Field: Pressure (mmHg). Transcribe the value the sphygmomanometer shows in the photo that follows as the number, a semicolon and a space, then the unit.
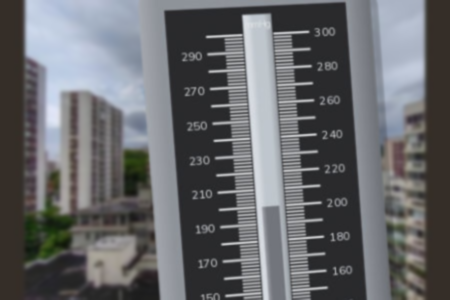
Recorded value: 200; mmHg
